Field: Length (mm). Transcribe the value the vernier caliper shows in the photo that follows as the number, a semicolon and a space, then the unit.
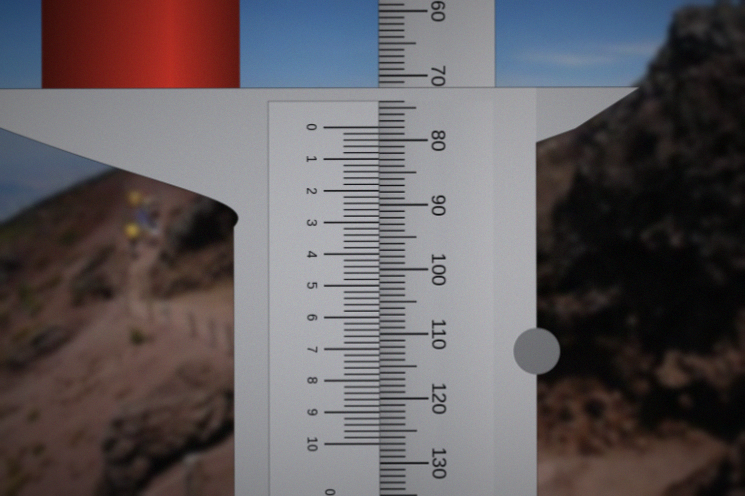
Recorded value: 78.0; mm
